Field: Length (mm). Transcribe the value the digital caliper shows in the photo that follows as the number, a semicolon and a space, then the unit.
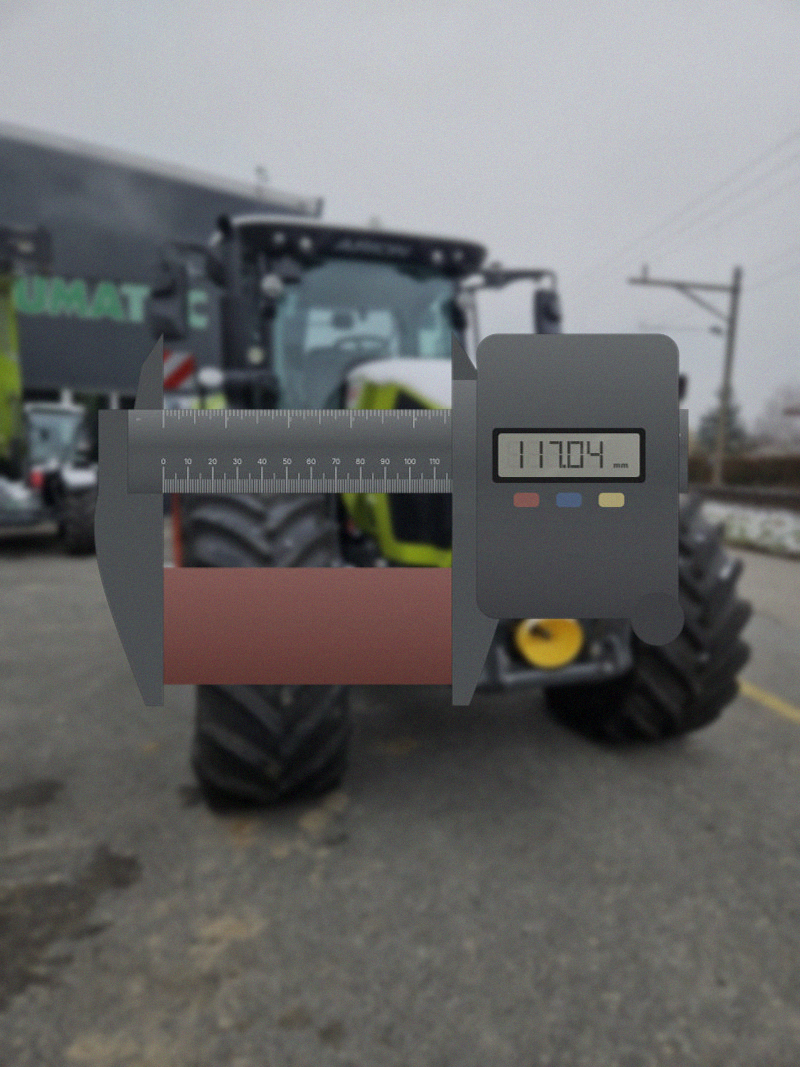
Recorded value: 117.04; mm
